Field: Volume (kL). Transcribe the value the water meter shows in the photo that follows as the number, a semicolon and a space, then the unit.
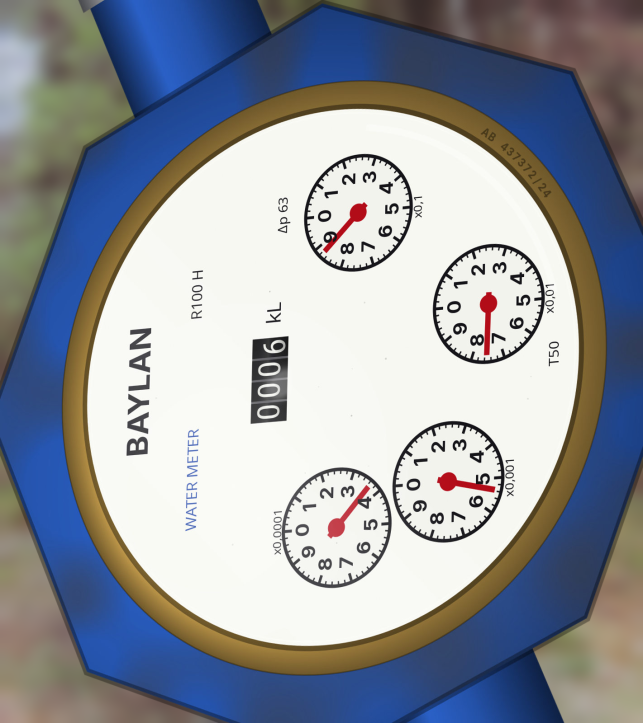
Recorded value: 5.8753; kL
